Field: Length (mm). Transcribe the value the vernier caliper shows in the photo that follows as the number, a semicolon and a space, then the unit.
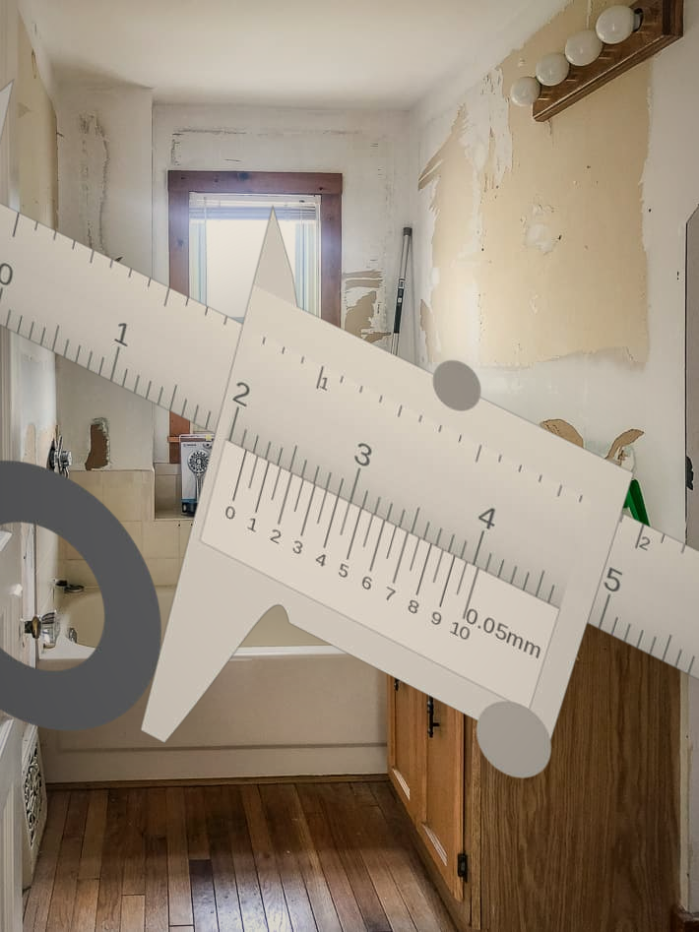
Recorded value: 21.4; mm
